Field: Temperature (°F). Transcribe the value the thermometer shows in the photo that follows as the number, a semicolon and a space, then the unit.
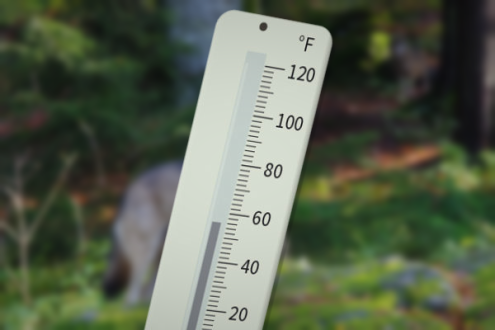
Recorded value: 56; °F
